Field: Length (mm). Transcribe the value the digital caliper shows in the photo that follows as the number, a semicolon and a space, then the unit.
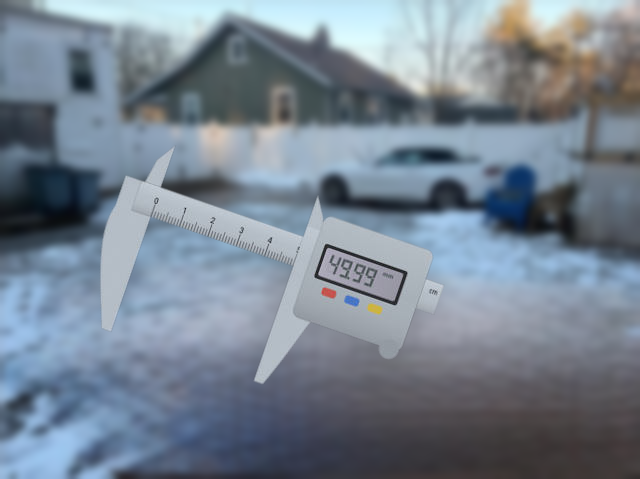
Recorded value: 49.99; mm
